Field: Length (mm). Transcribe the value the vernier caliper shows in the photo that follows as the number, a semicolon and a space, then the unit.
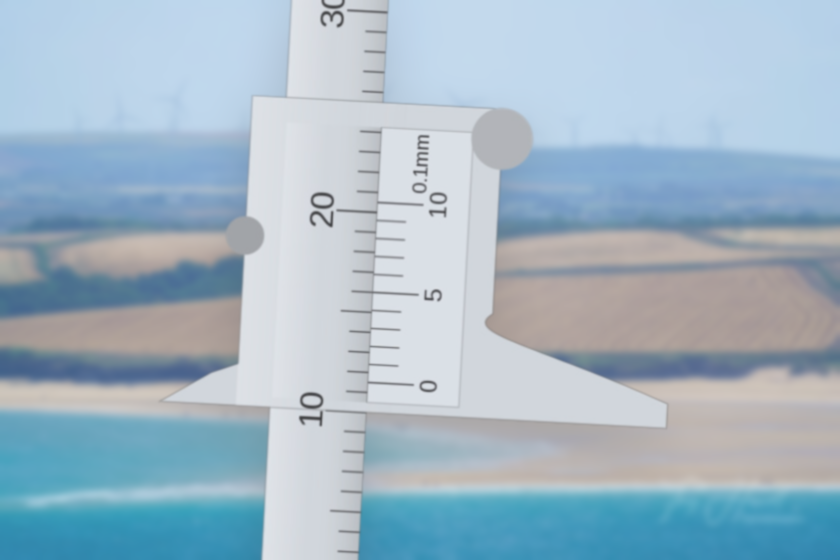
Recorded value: 11.5; mm
